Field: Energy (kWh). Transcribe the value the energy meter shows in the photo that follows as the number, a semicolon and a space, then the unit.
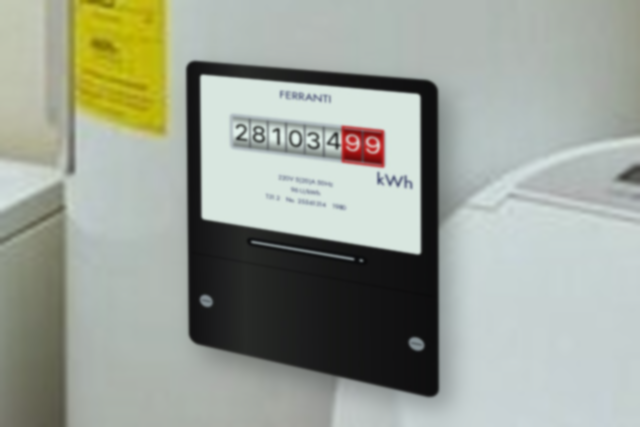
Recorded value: 281034.99; kWh
